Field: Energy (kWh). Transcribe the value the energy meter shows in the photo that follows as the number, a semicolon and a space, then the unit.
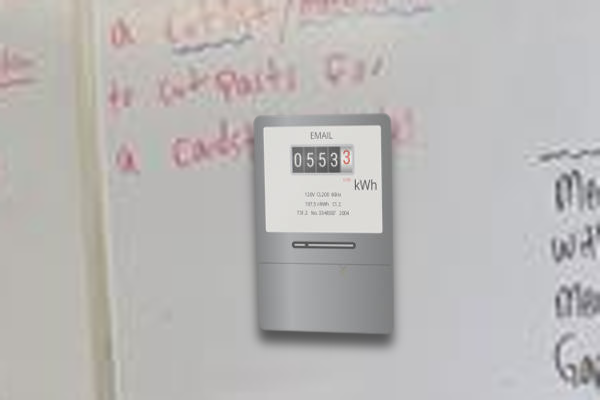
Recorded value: 553.3; kWh
